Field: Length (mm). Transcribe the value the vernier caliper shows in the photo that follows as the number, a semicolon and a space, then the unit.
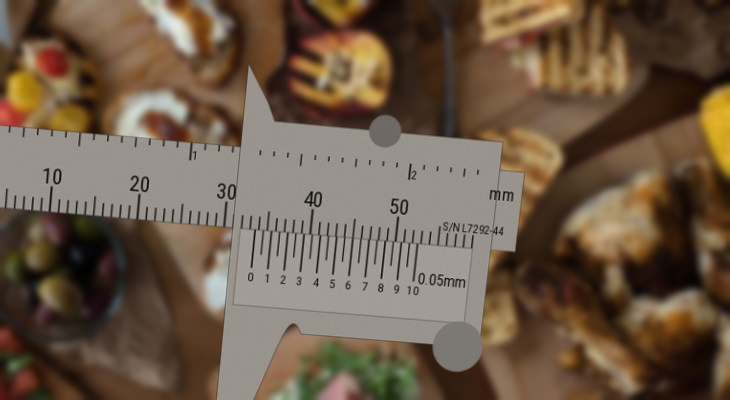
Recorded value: 33.6; mm
